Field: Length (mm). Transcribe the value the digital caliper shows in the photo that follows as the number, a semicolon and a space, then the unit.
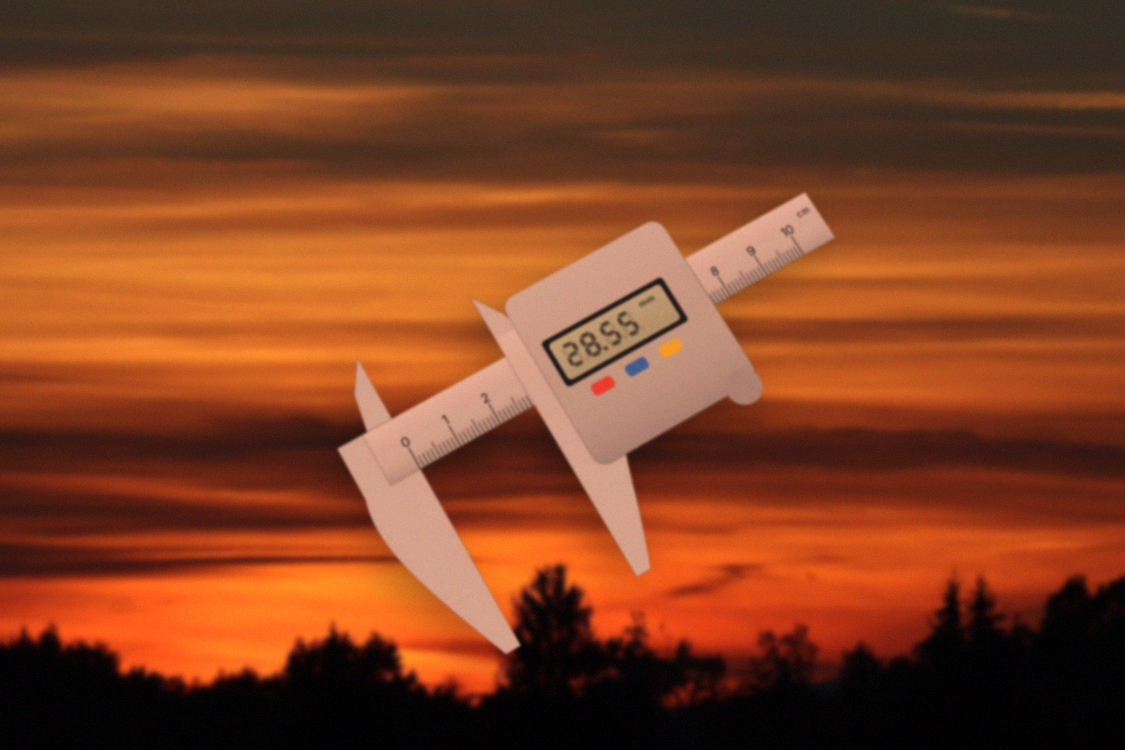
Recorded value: 28.55; mm
